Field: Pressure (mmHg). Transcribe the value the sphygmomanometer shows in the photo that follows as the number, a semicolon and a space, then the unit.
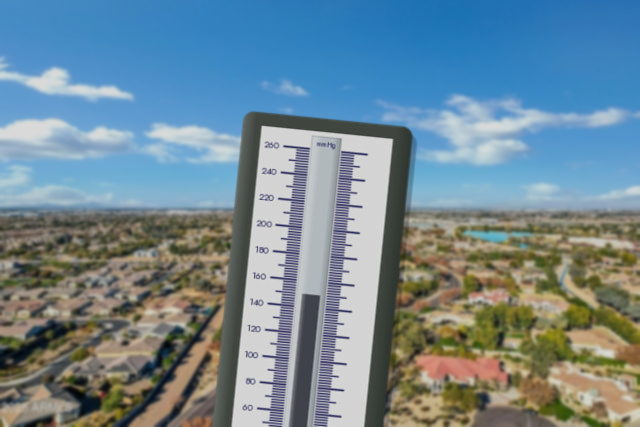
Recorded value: 150; mmHg
